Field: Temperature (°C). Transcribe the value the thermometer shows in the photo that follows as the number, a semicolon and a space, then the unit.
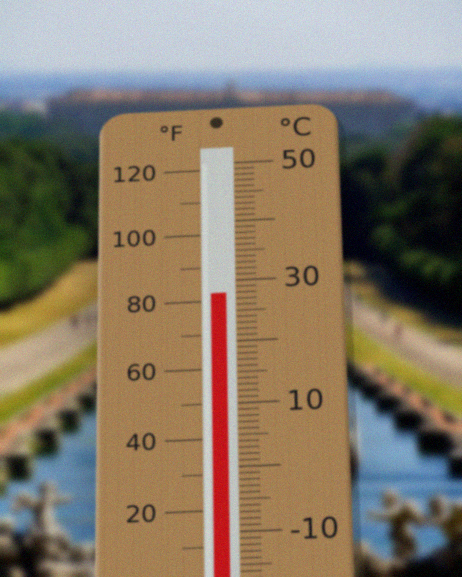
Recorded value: 28; °C
